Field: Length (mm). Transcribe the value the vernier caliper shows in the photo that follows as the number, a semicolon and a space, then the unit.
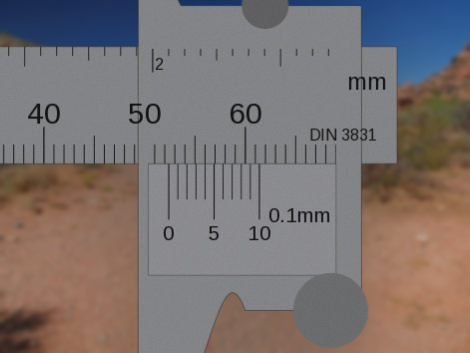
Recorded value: 52.4; mm
